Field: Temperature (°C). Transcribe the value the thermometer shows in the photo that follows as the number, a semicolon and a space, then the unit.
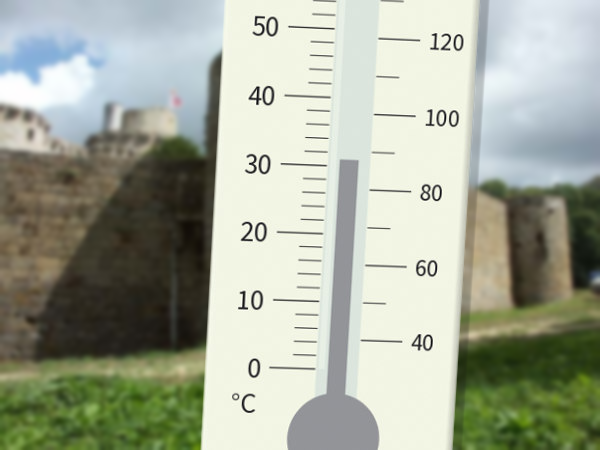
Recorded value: 31; °C
